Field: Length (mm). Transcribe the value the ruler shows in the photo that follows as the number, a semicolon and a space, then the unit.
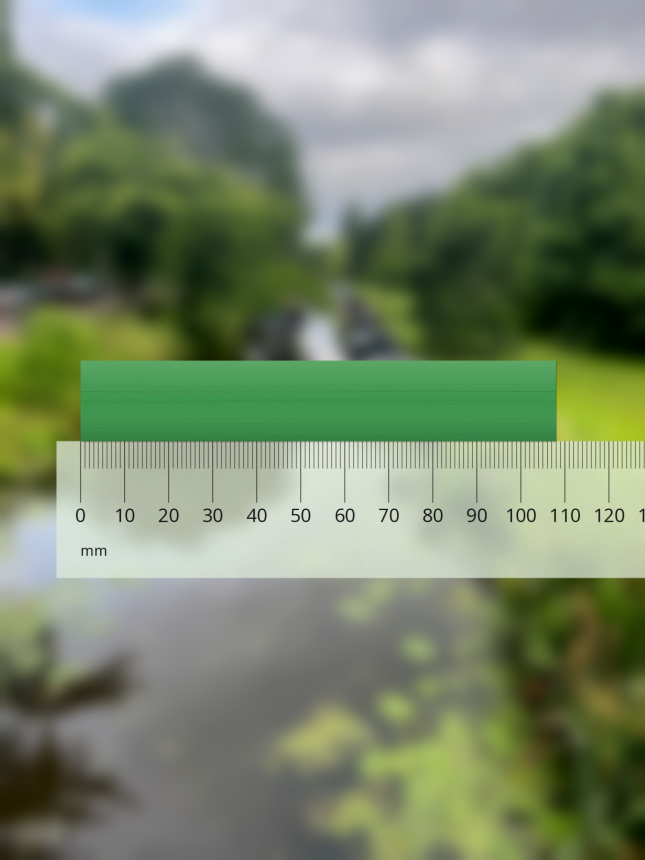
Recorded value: 108; mm
